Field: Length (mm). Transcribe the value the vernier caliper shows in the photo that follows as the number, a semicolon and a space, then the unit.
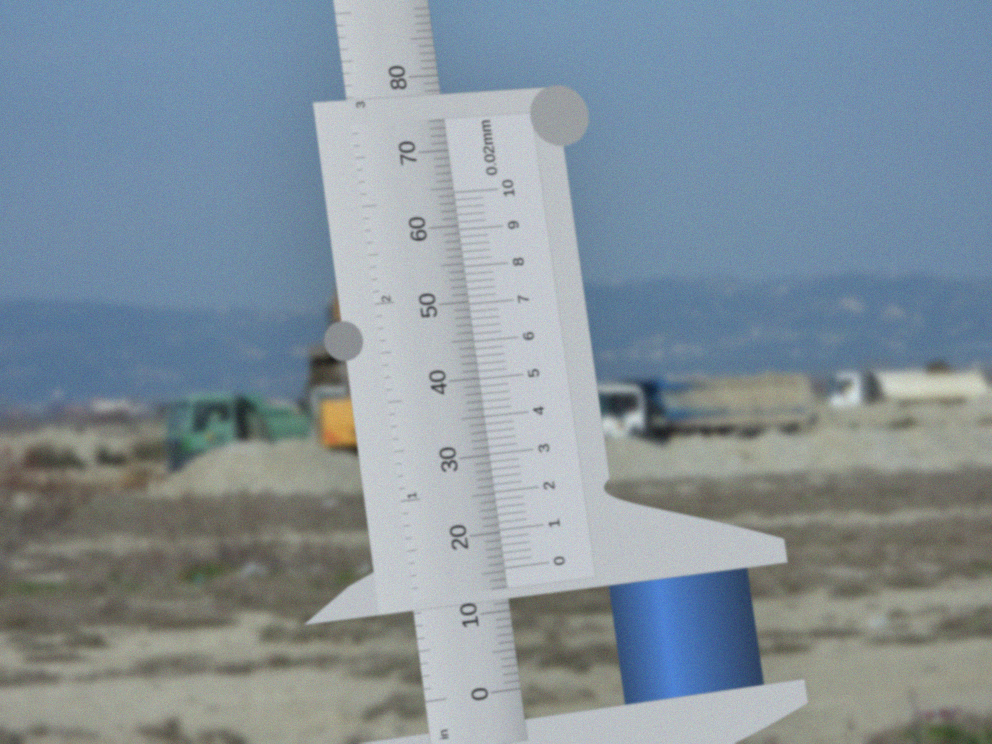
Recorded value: 15.4; mm
